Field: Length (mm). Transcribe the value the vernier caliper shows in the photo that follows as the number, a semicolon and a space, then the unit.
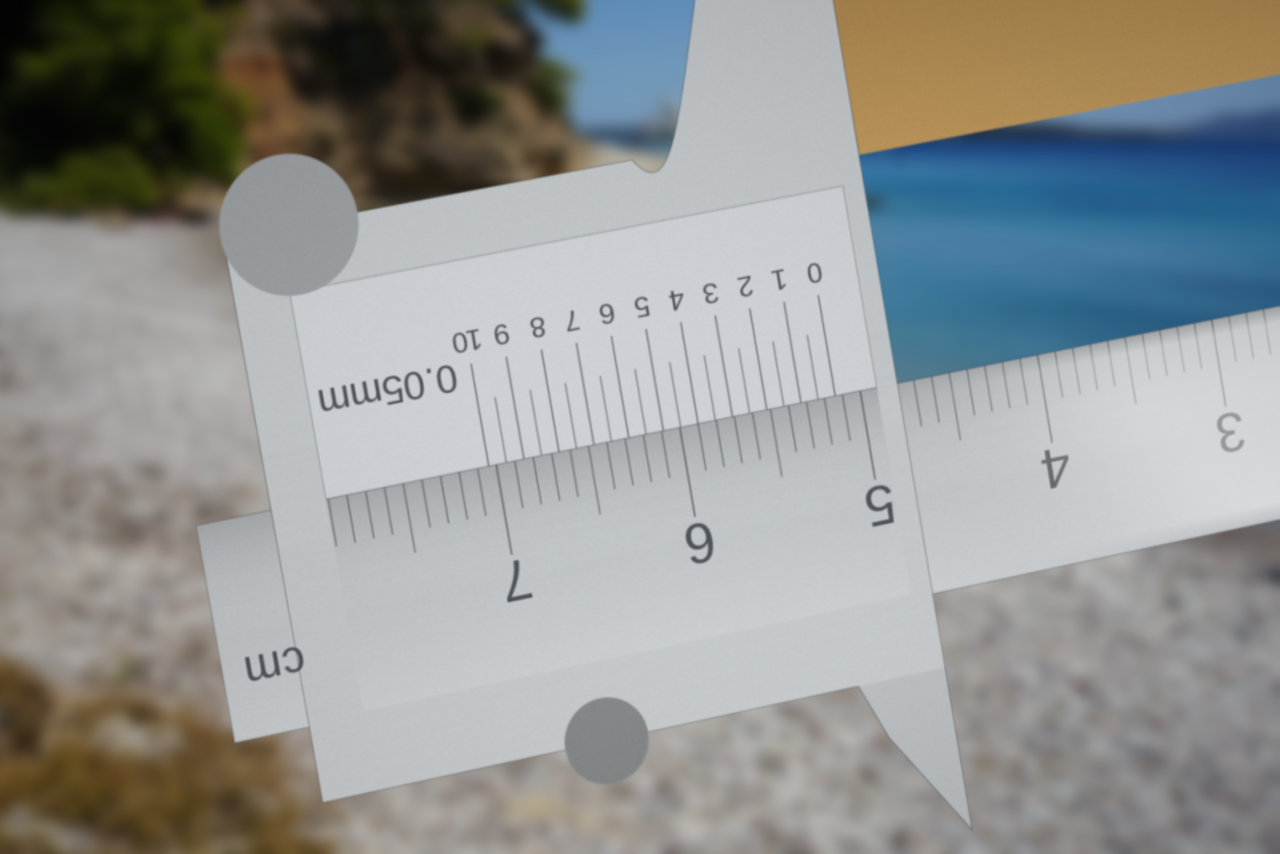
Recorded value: 51.4; mm
